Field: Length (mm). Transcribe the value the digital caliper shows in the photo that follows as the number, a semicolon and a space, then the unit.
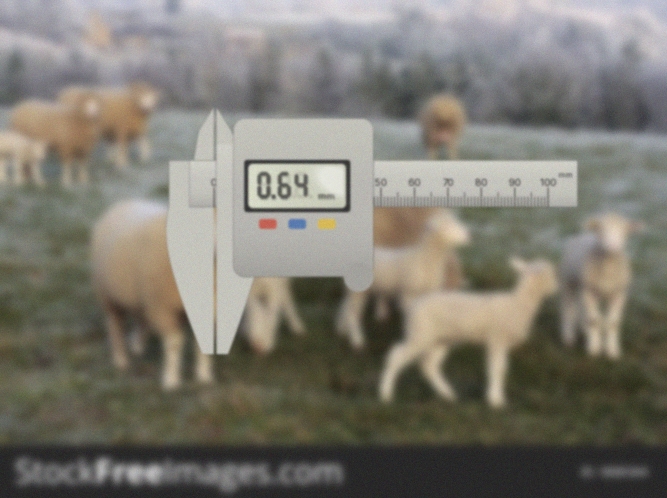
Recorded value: 0.64; mm
